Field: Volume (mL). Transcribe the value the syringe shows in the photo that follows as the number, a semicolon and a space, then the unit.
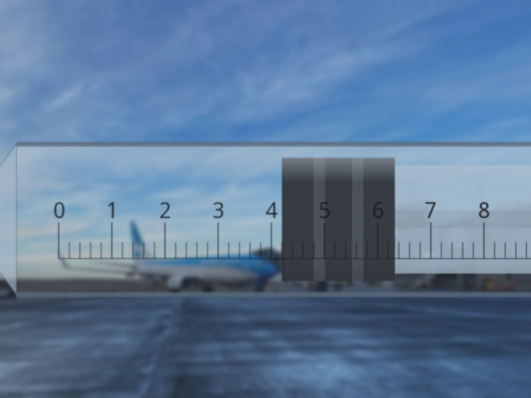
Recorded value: 4.2; mL
